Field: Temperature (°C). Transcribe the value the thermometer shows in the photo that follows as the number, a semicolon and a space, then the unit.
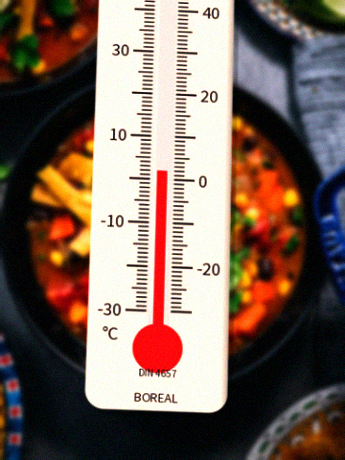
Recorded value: 2; °C
